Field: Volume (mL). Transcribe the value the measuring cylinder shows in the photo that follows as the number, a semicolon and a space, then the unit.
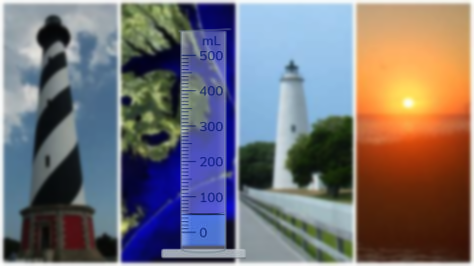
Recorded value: 50; mL
